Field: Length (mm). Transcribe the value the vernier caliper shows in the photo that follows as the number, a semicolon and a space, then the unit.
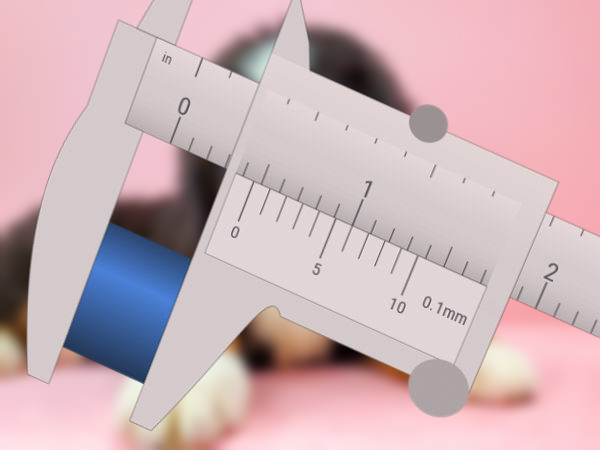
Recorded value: 4.6; mm
